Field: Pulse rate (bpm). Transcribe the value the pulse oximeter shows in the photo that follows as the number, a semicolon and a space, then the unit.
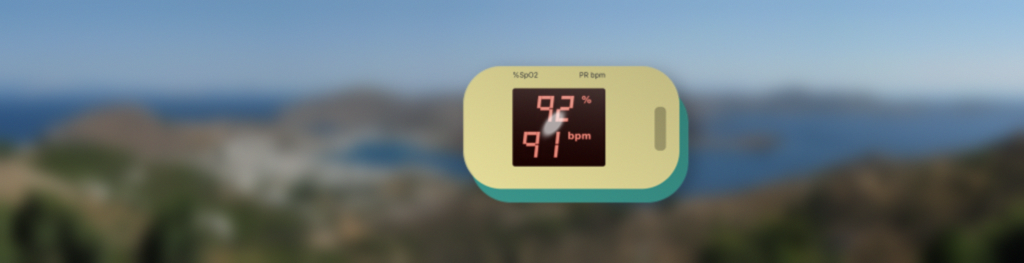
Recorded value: 91; bpm
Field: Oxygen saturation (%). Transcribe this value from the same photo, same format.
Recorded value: 92; %
